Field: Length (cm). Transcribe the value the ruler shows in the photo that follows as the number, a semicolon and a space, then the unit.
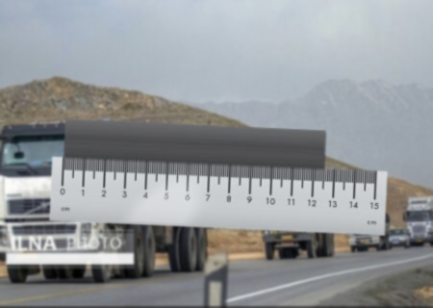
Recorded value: 12.5; cm
